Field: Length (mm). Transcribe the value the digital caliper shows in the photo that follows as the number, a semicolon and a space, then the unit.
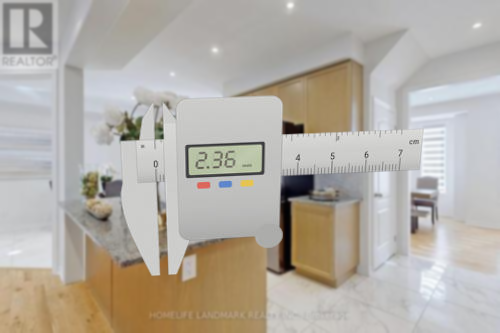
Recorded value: 2.36; mm
